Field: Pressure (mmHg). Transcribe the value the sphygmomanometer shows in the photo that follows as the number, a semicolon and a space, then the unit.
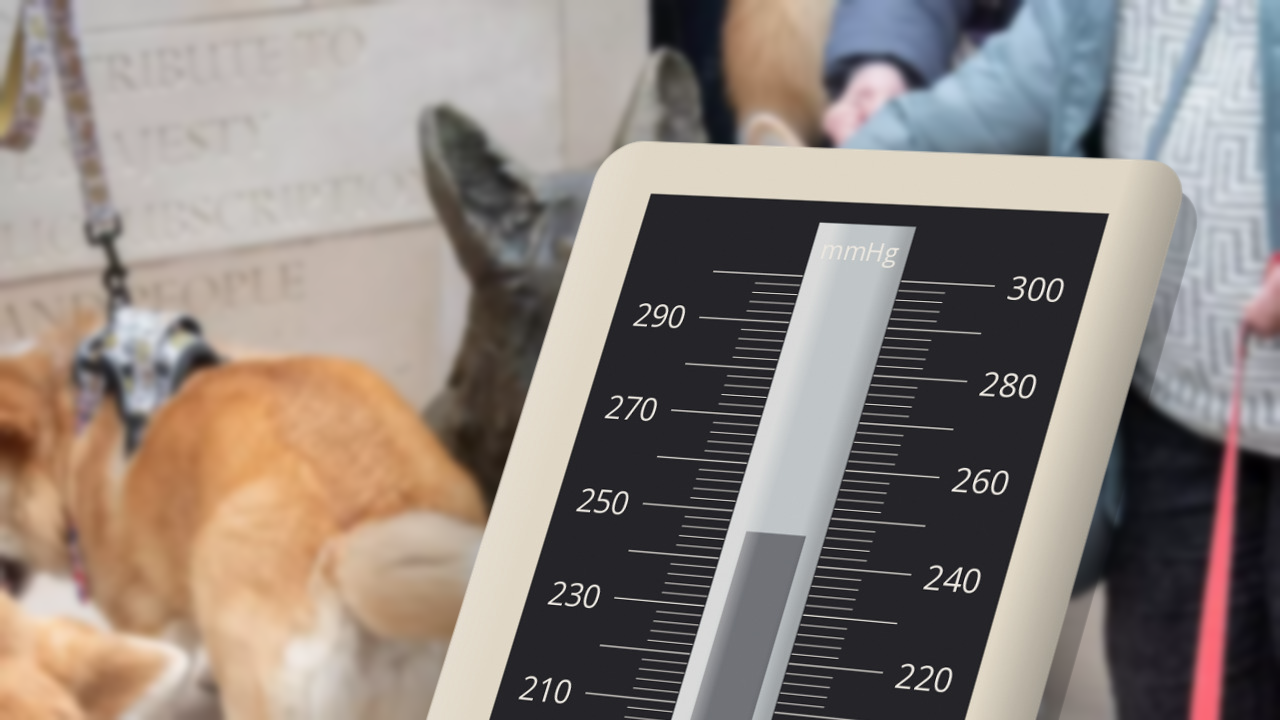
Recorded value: 246; mmHg
